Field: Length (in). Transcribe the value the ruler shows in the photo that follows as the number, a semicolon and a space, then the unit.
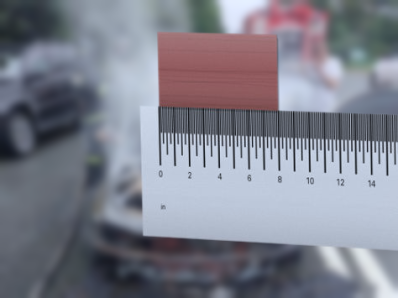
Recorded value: 8; in
